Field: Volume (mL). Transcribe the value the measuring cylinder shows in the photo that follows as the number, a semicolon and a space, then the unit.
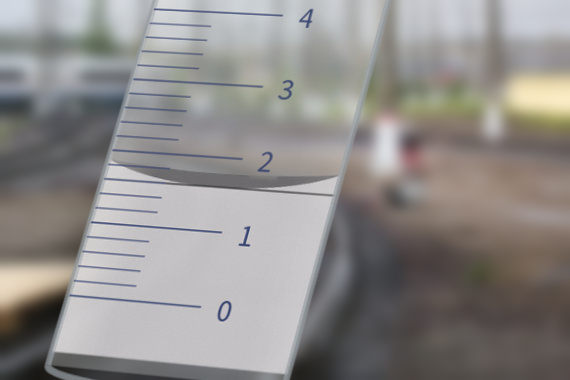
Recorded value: 1.6; mL
